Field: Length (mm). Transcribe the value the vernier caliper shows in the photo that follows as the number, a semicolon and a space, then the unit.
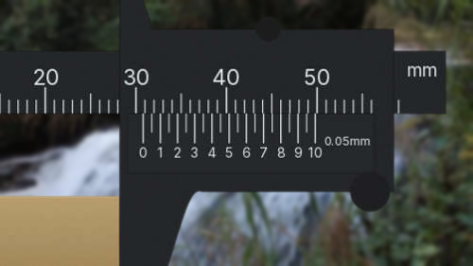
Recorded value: 30.8; mm
